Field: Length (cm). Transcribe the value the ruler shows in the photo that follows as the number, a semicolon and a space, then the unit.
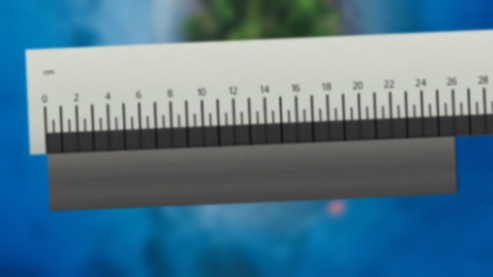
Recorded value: 26; cm
